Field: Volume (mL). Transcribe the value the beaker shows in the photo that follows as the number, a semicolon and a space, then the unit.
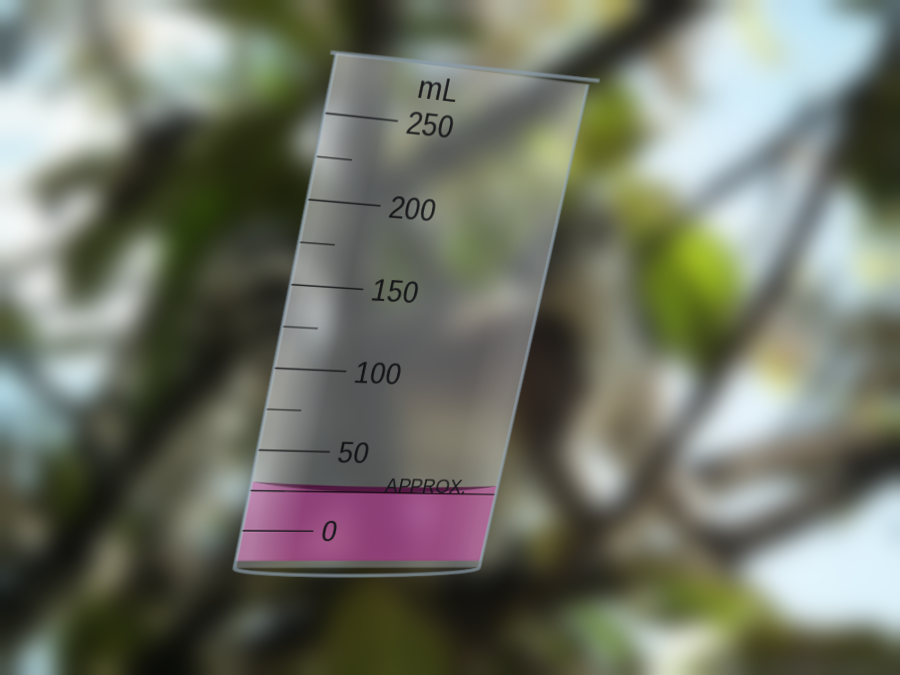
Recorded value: 25; mL
